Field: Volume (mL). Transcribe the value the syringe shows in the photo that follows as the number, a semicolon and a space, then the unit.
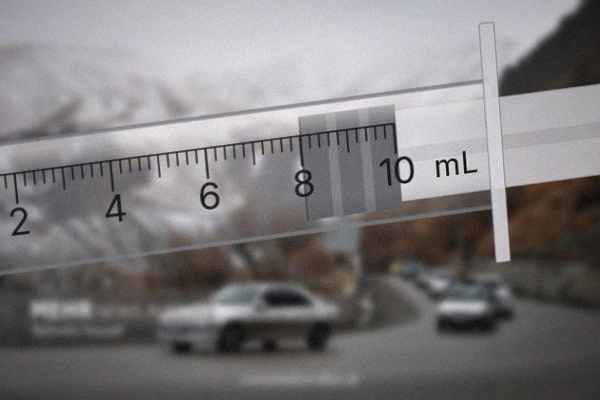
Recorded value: 8; mL
